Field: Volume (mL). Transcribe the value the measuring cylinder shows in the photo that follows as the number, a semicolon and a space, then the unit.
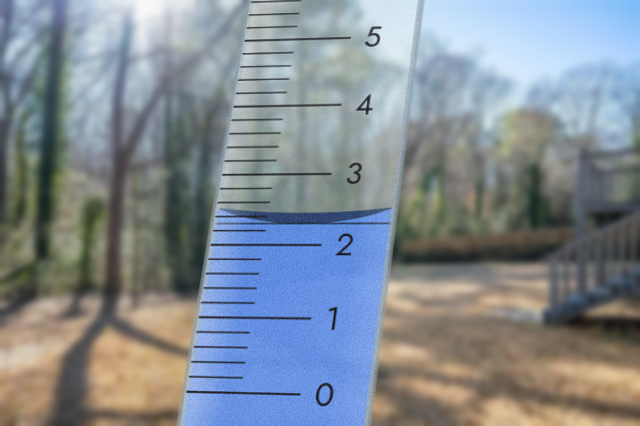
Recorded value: 2.3; mL
